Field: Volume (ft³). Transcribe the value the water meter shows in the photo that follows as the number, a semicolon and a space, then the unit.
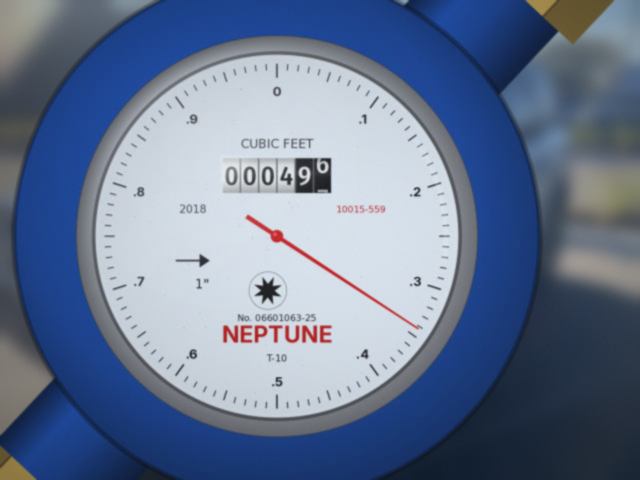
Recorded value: 496.34; ft³
